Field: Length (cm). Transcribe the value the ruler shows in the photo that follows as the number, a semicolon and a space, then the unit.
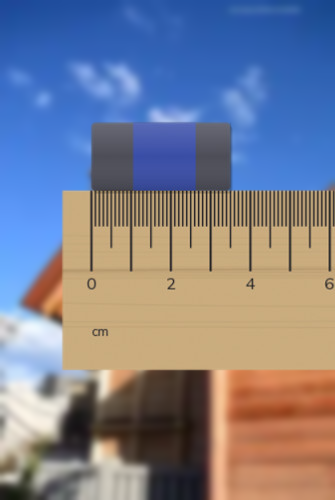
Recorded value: 3.5; cm
